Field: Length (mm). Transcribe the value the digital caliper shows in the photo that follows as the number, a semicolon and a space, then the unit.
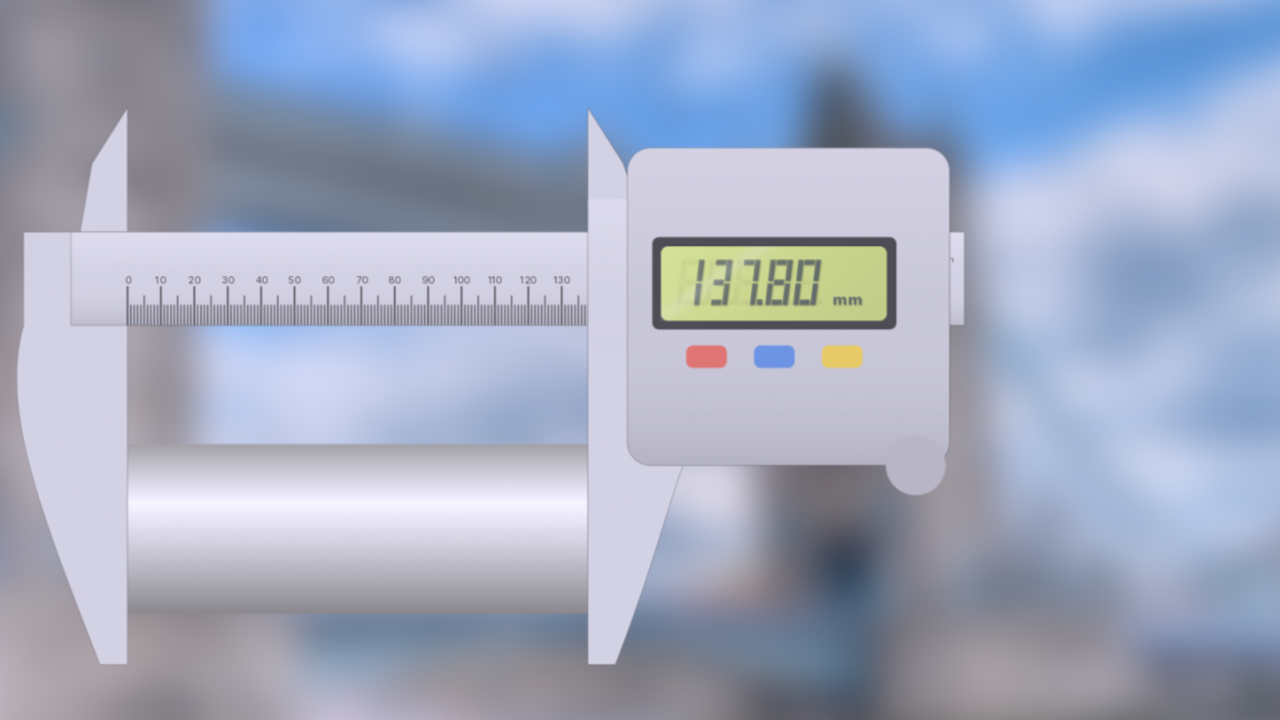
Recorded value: 137.80; mm
